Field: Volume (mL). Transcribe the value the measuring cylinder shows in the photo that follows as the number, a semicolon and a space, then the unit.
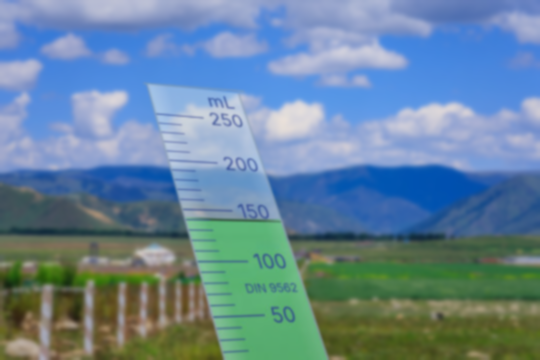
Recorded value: 140; mL
